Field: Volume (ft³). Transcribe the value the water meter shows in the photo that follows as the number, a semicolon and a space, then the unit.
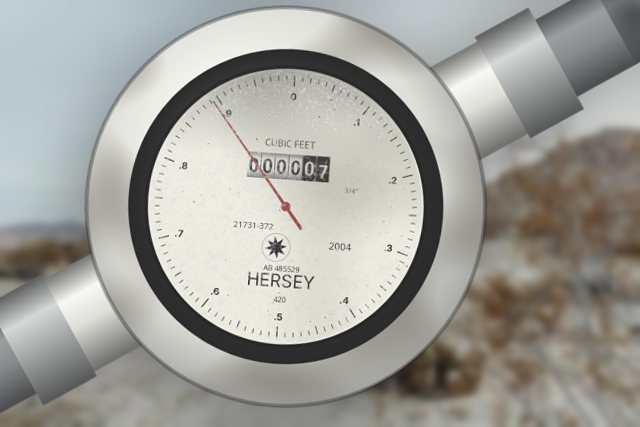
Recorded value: 6.89; ft³
